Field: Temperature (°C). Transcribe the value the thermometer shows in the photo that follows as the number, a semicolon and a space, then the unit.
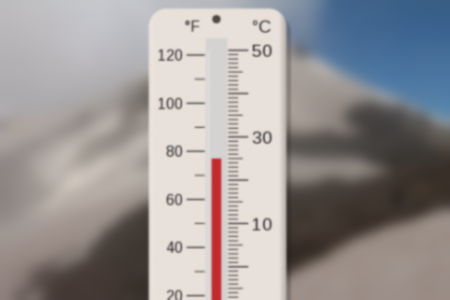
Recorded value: 25; °C
